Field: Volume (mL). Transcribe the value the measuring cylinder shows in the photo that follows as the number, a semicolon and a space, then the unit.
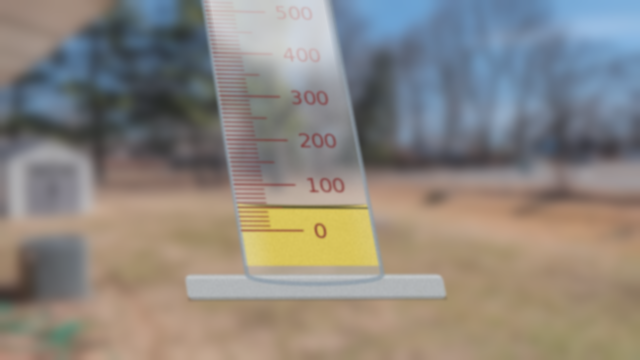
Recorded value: 50; mL
